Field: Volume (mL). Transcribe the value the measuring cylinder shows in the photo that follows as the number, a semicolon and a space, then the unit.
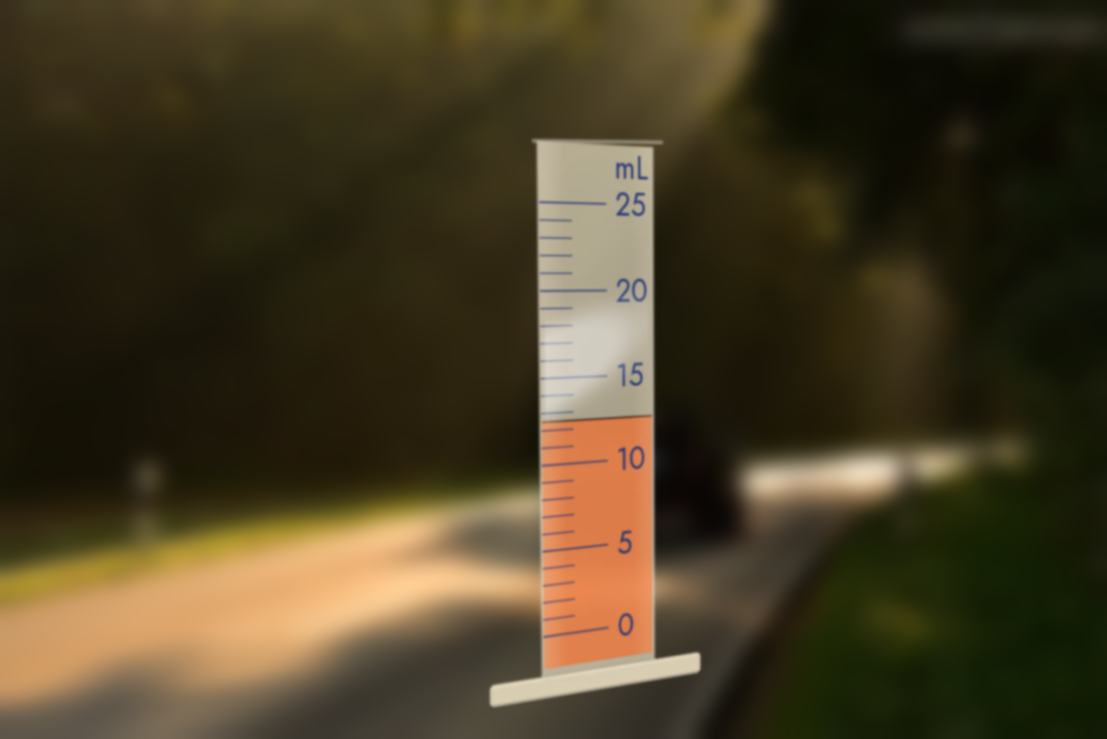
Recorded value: 12.5; mL
